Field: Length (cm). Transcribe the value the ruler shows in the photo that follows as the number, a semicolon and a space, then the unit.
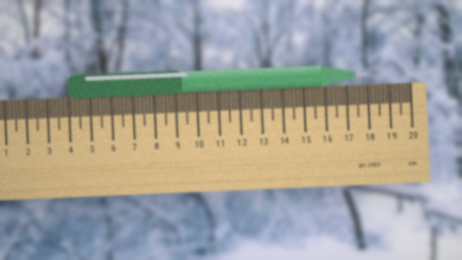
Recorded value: 14; cm
